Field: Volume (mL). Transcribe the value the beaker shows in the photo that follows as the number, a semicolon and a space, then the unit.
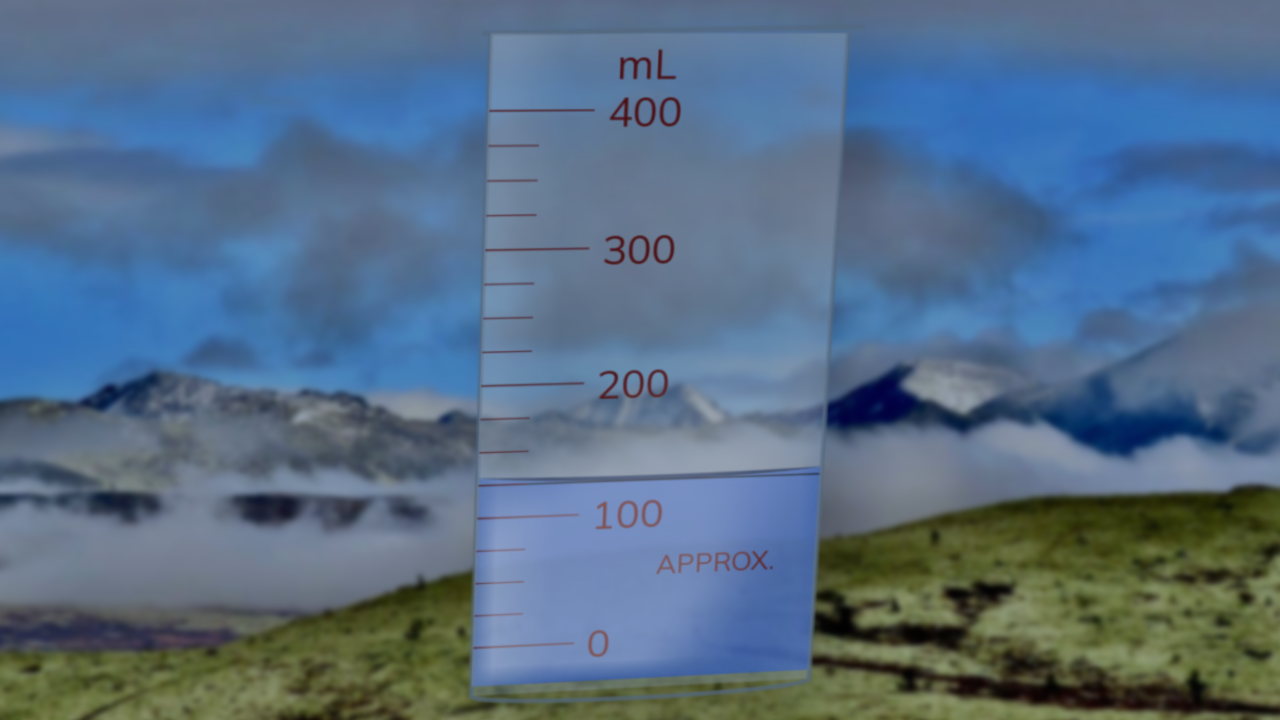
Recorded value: 125; mL
